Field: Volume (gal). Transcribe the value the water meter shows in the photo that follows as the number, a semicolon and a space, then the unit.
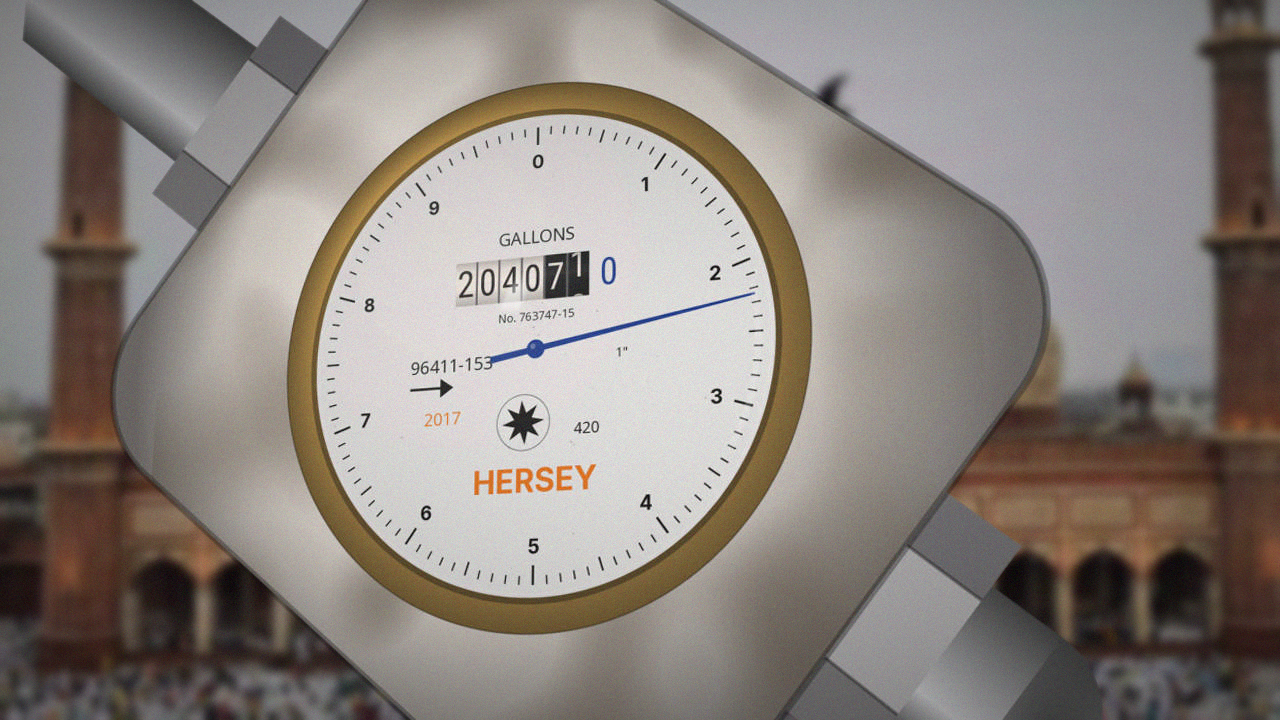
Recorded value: 2040712.2; gal
